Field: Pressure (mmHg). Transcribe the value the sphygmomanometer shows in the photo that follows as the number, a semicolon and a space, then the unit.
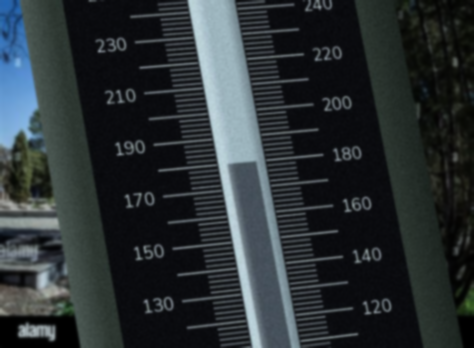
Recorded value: 180; mmHg
